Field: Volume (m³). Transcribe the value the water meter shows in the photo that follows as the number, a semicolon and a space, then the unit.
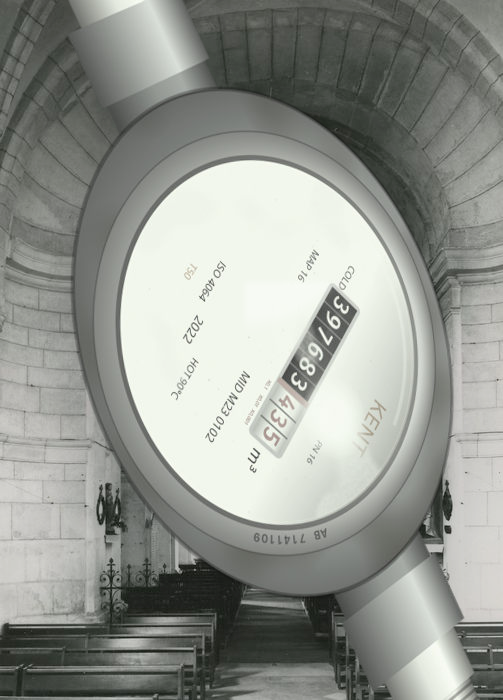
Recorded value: 397683.435; m³
